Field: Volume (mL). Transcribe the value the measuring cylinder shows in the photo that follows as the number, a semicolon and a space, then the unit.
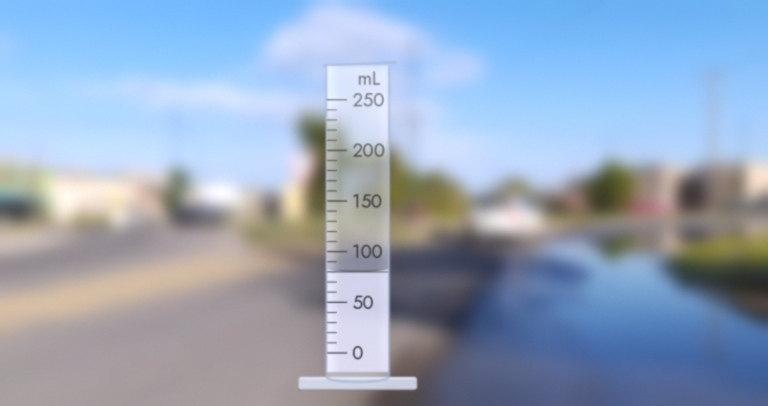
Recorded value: 80; mL
